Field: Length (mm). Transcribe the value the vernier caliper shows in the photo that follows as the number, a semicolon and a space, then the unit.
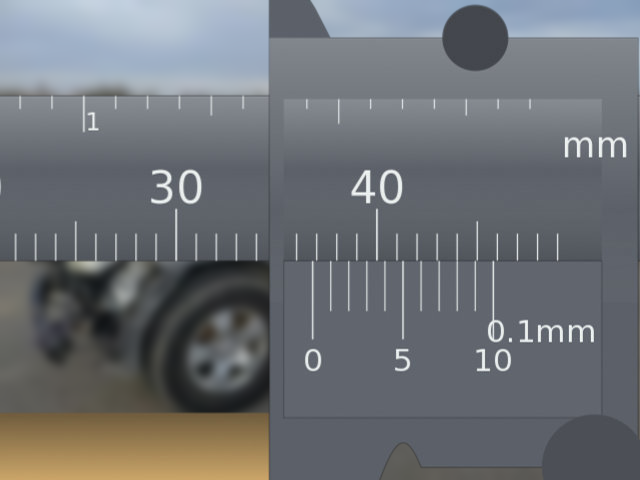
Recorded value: 36.8; mm
